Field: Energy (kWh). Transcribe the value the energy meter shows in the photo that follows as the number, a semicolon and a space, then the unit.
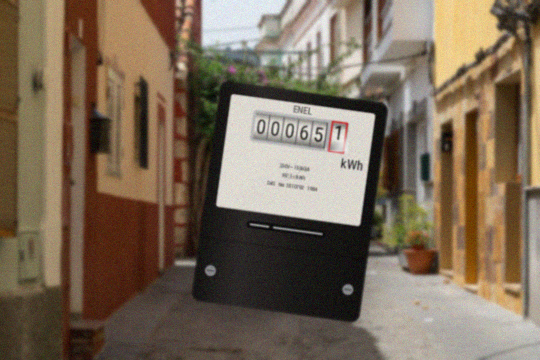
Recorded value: 65.1; kWh
